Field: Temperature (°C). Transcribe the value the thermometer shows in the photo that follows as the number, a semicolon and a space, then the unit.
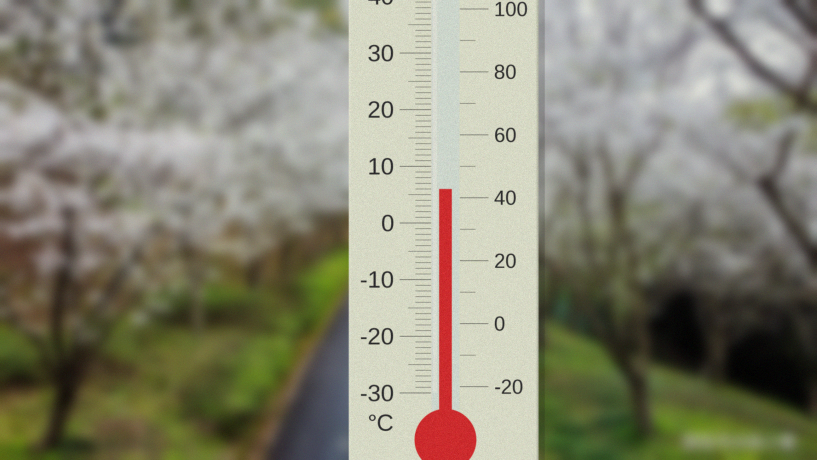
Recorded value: 6; °C
